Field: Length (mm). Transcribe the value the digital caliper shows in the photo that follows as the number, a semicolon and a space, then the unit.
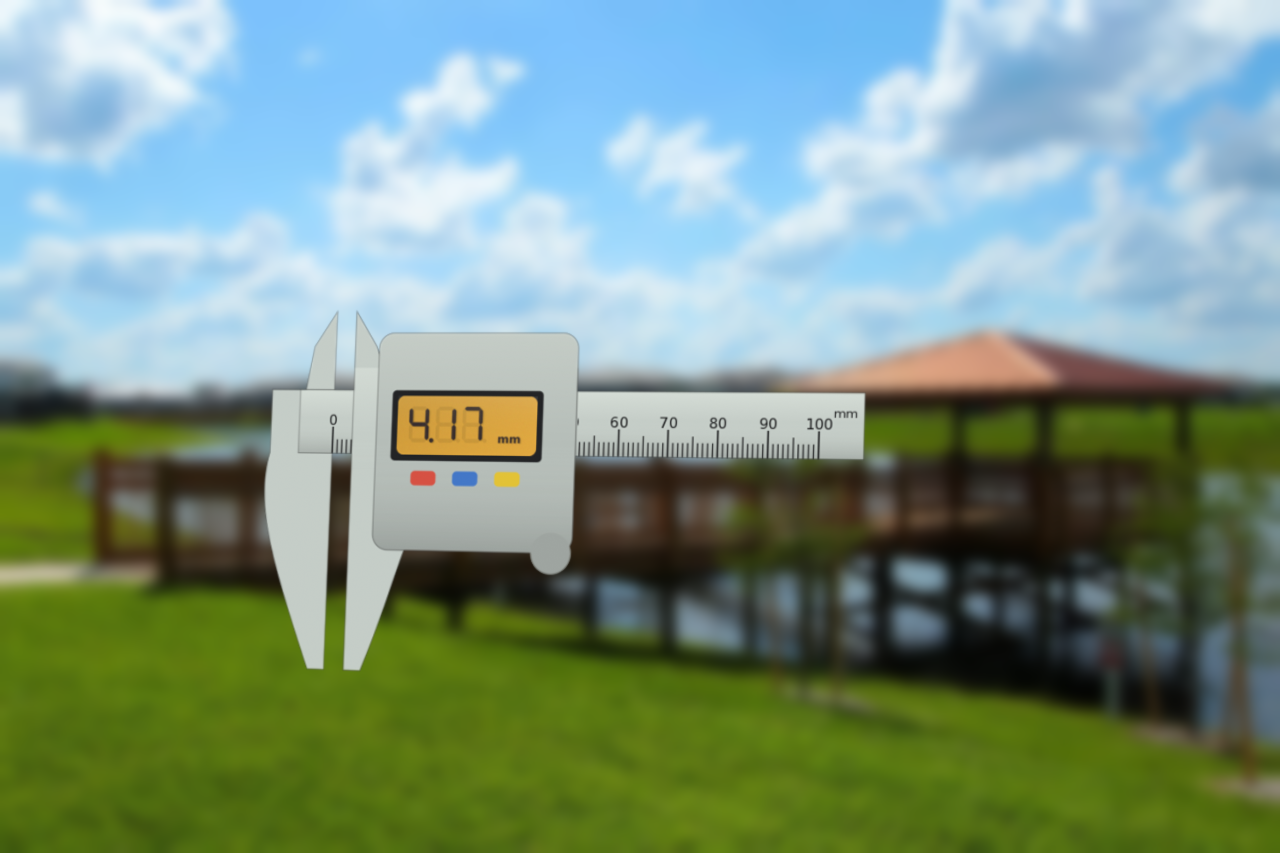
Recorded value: 4.17; mm
